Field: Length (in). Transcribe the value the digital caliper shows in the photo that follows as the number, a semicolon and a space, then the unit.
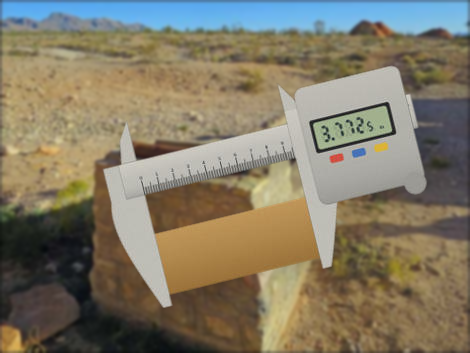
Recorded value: 3.7725; in
